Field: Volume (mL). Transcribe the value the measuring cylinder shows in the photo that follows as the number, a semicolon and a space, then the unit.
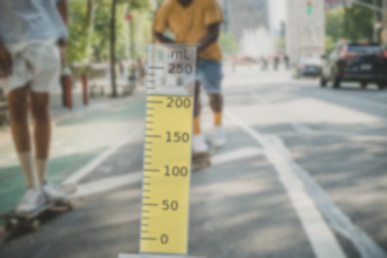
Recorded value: 210; mL
